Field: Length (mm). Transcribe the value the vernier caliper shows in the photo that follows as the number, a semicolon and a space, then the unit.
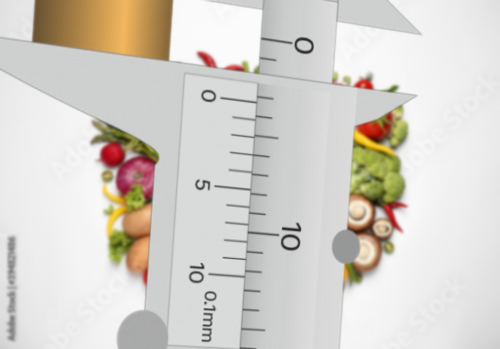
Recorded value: 3.3; mm
